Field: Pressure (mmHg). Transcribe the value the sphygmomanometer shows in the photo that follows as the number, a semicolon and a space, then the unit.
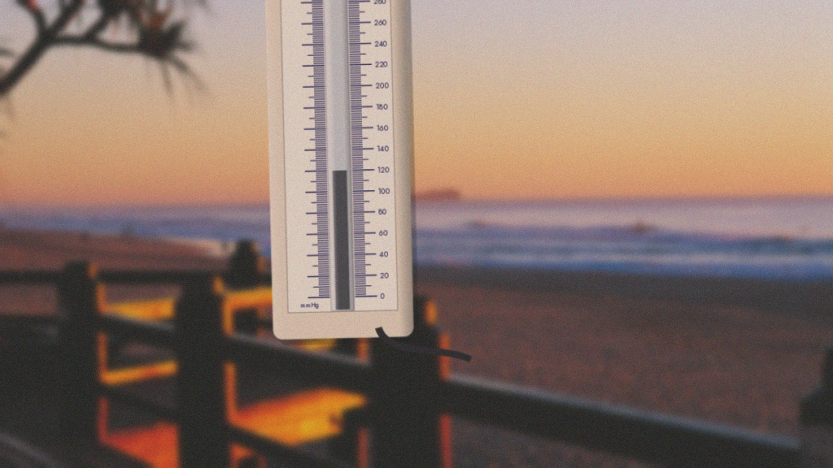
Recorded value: 120; mmHg
